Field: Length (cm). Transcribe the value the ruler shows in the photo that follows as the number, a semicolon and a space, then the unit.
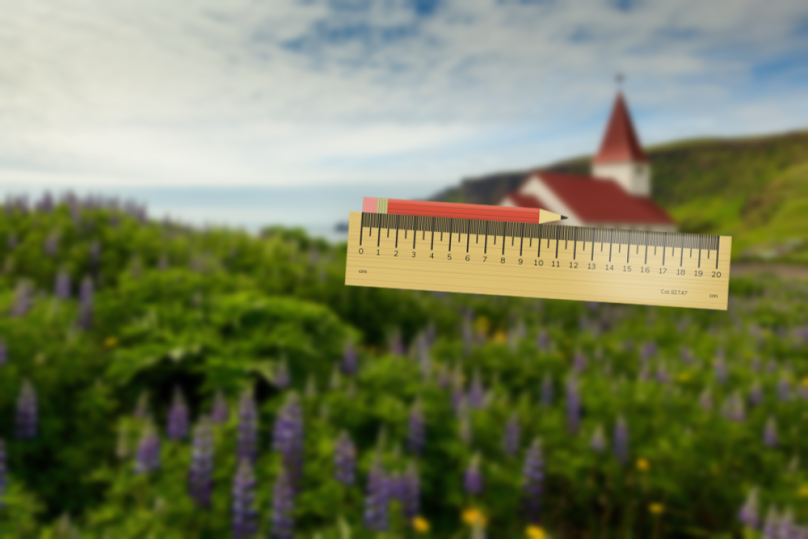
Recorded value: 11.5; cm
